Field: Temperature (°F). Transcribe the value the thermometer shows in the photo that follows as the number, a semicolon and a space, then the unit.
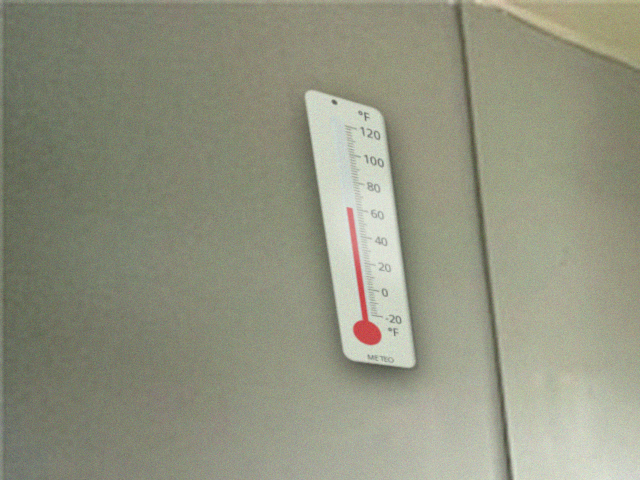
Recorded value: 60; °F
